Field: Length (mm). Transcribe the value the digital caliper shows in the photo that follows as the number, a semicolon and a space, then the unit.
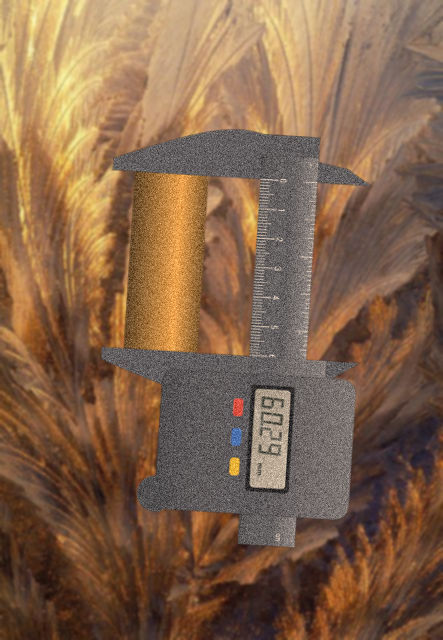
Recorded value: 60.29; mm
